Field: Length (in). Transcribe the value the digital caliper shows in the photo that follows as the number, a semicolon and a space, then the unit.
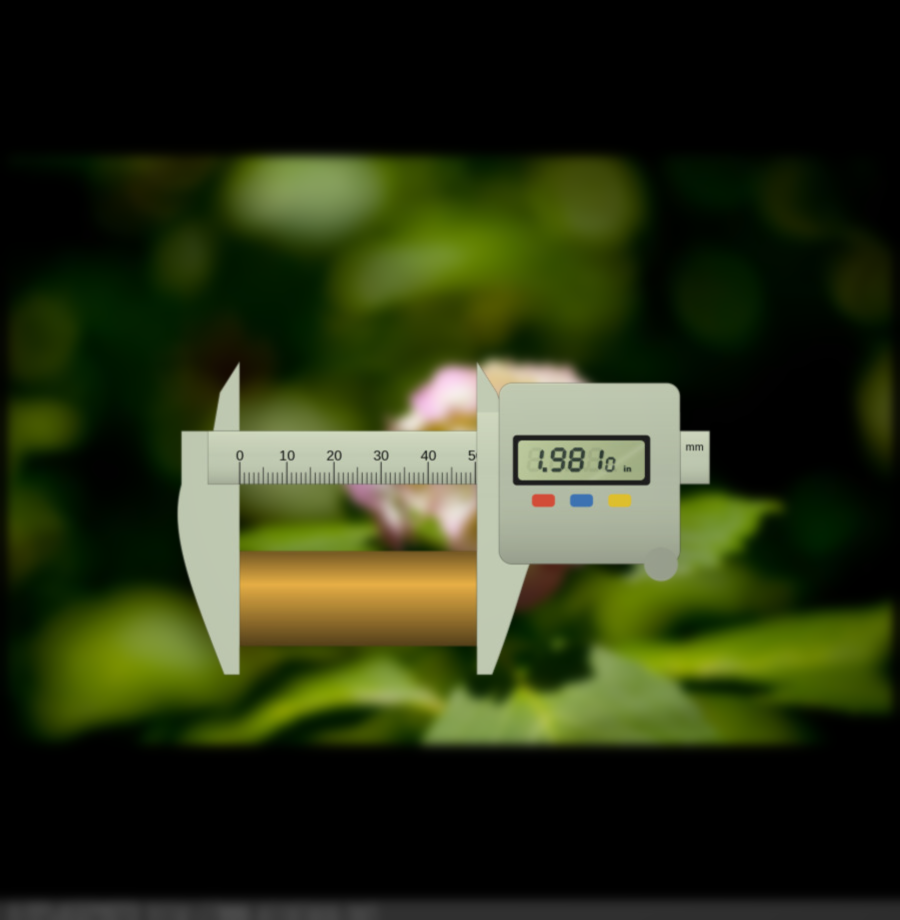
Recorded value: 1.9810; in
